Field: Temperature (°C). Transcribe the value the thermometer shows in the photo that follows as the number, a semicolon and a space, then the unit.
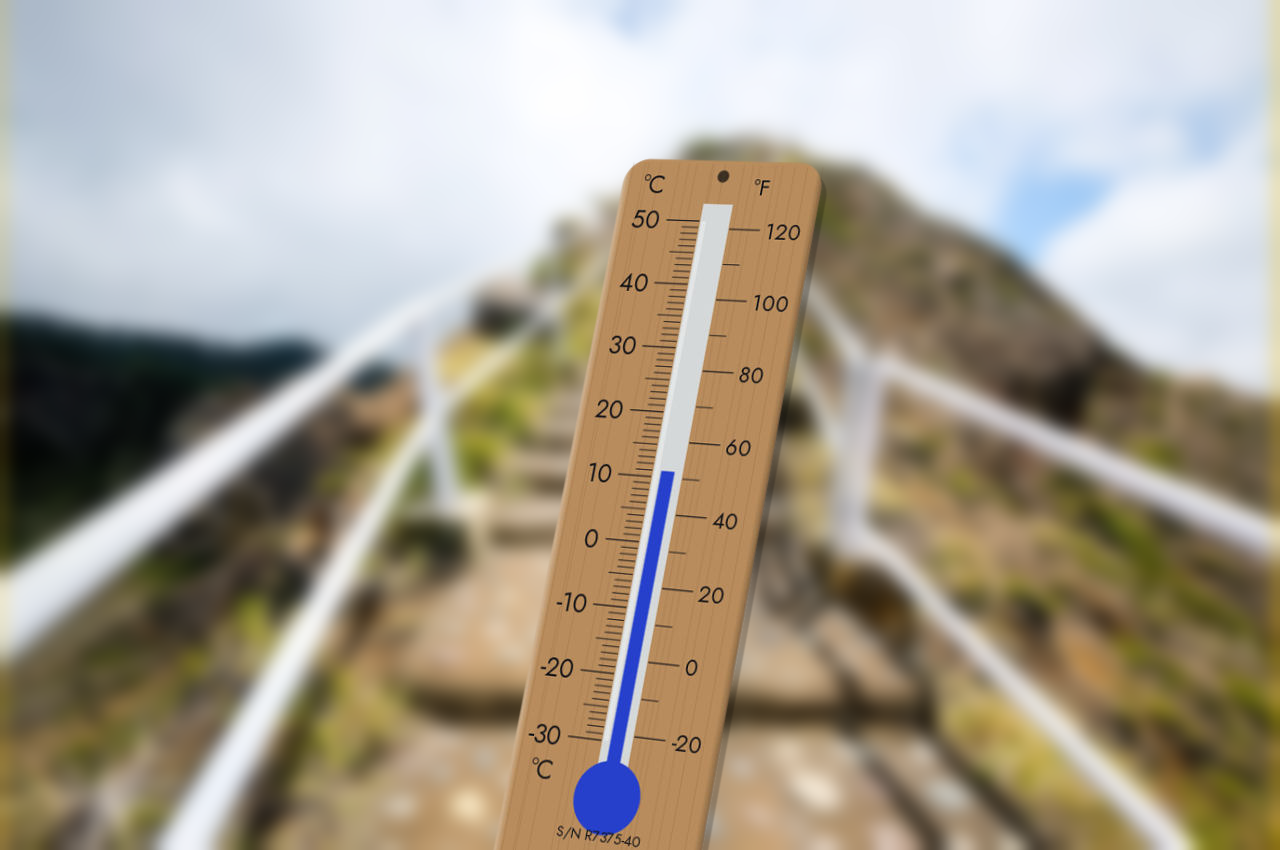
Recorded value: 11; °C
